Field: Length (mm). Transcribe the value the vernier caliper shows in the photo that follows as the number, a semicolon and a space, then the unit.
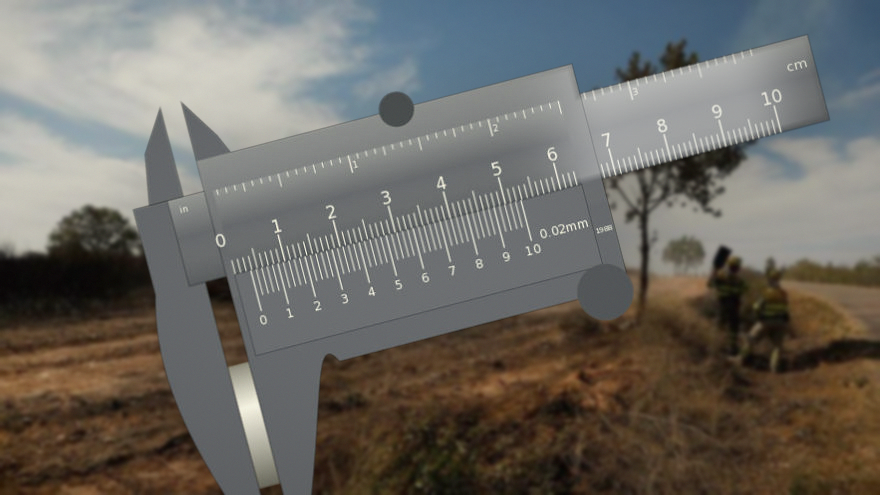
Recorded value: 3.8; mm
